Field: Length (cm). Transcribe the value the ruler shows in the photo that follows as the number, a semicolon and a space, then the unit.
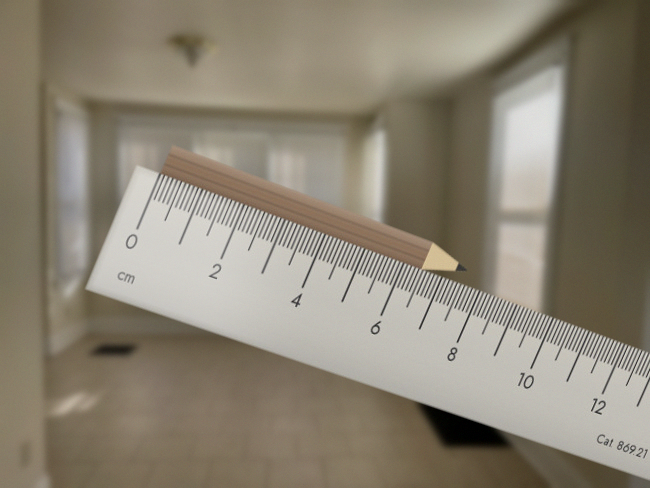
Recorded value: 7.5; cm
